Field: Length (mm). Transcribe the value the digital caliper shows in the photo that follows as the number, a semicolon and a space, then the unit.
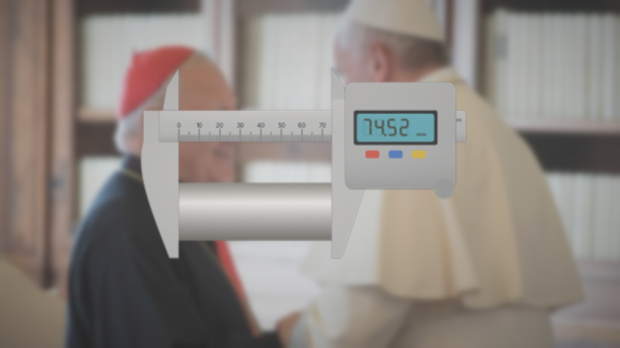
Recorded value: 74.52; mm
